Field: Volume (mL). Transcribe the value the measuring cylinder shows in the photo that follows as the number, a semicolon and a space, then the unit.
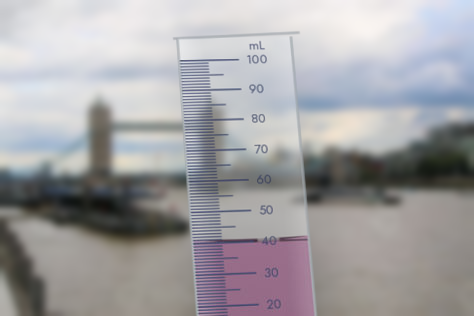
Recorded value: 40; mL
